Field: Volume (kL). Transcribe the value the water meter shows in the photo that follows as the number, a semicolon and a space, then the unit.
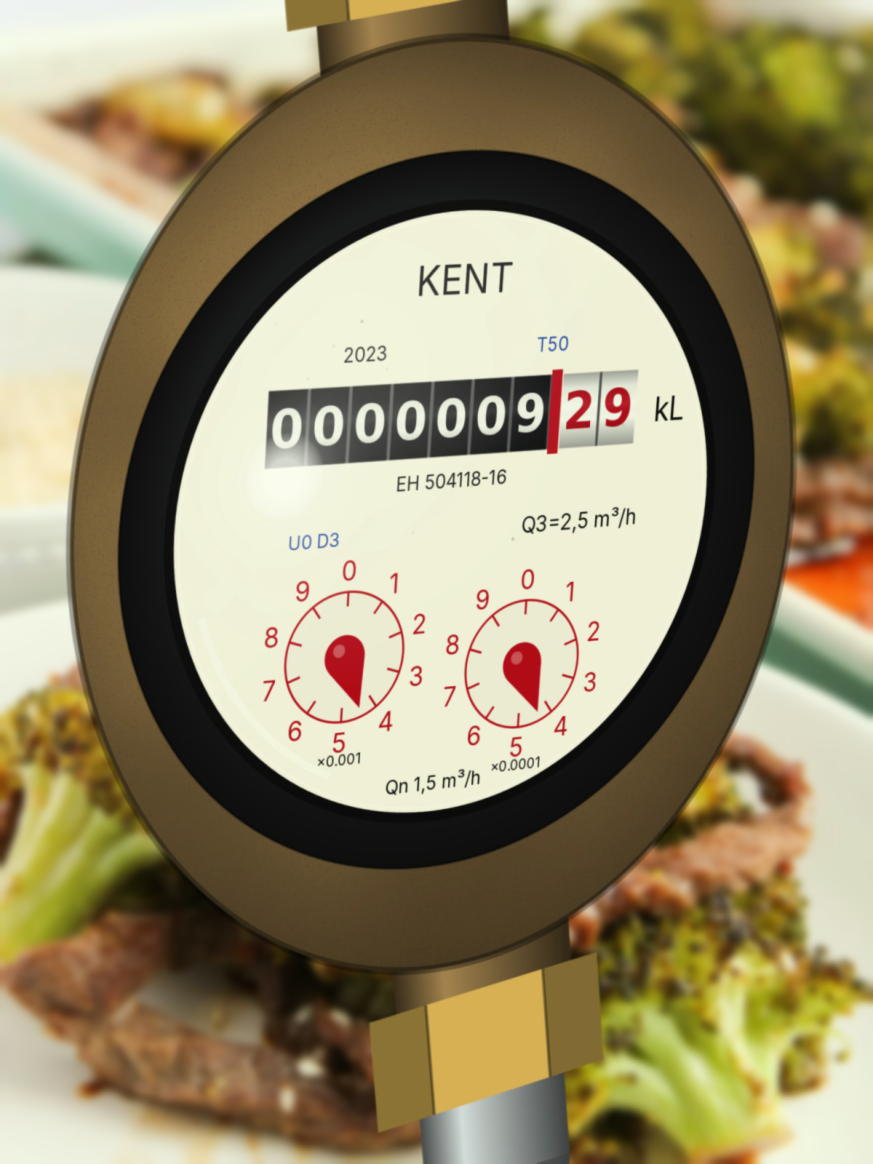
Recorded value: 9.2944; kL
